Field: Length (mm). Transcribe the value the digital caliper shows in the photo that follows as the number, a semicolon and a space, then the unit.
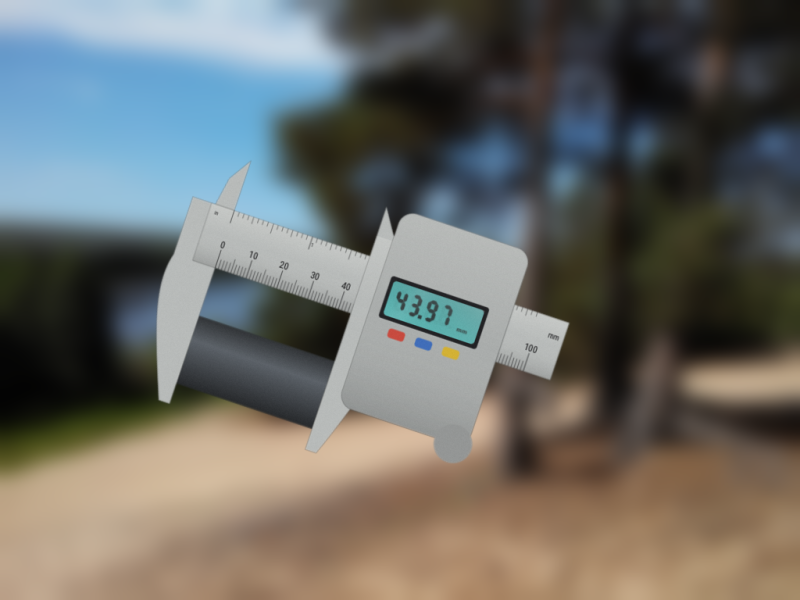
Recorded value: 43.97; mm
